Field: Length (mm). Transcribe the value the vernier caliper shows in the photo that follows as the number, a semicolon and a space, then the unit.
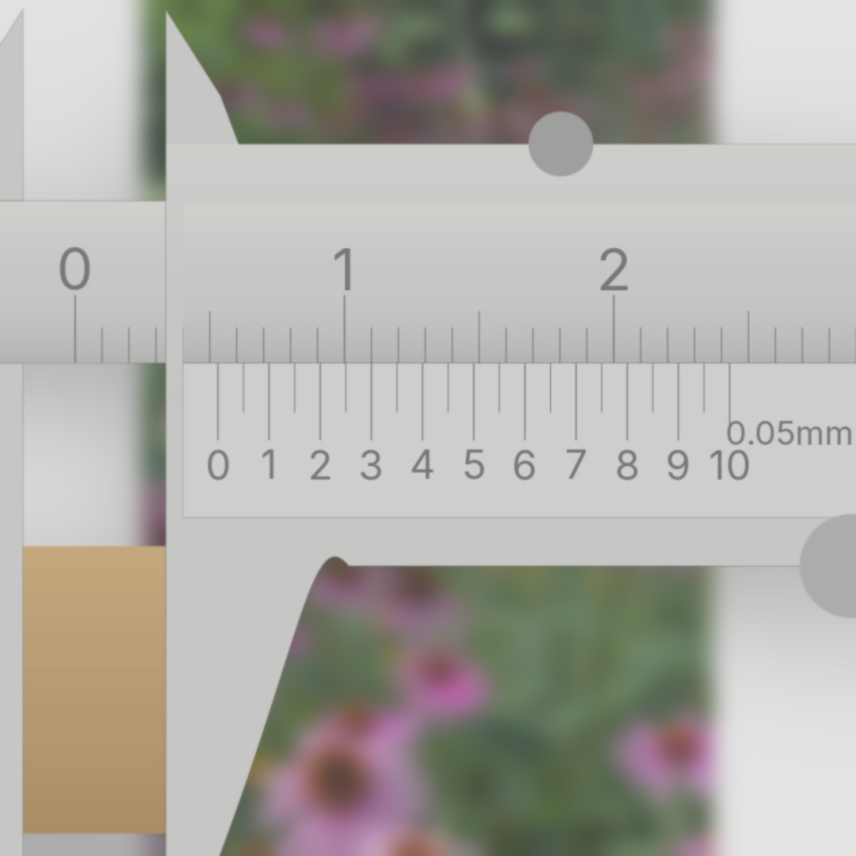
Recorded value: 5.30; mm
